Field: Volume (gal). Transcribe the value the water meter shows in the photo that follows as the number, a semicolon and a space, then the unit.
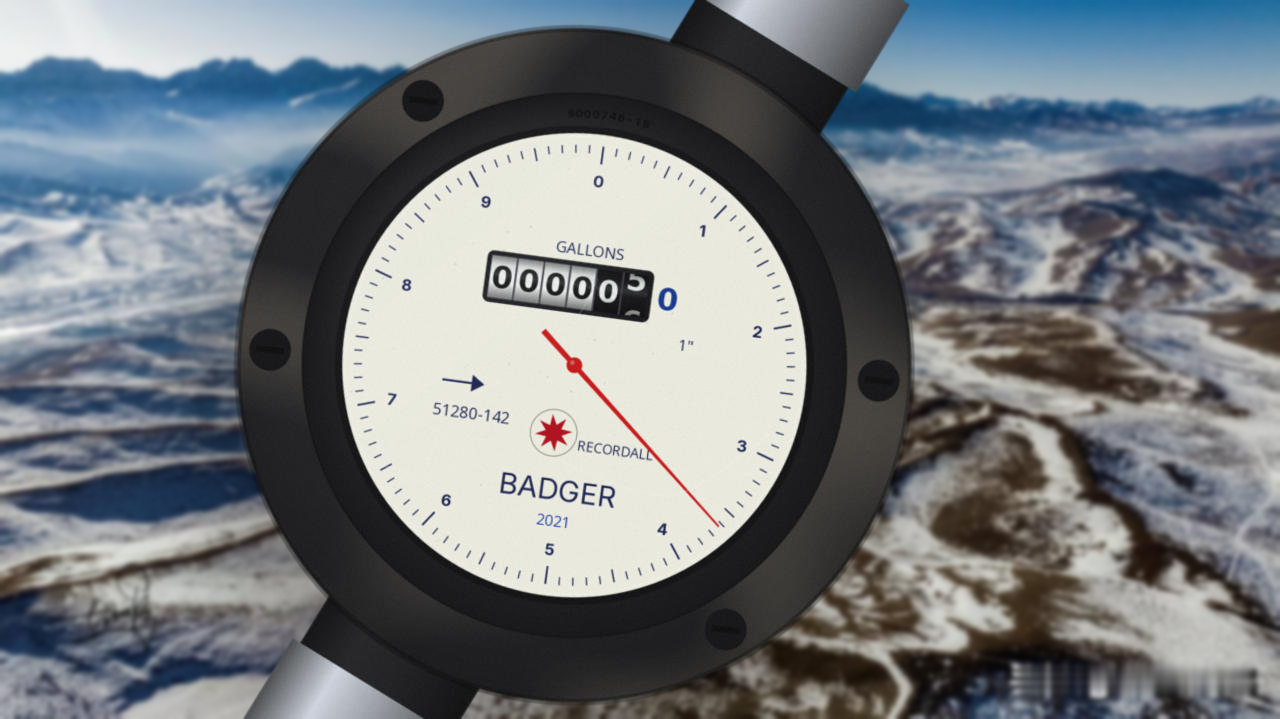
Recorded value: 53.6; gal
